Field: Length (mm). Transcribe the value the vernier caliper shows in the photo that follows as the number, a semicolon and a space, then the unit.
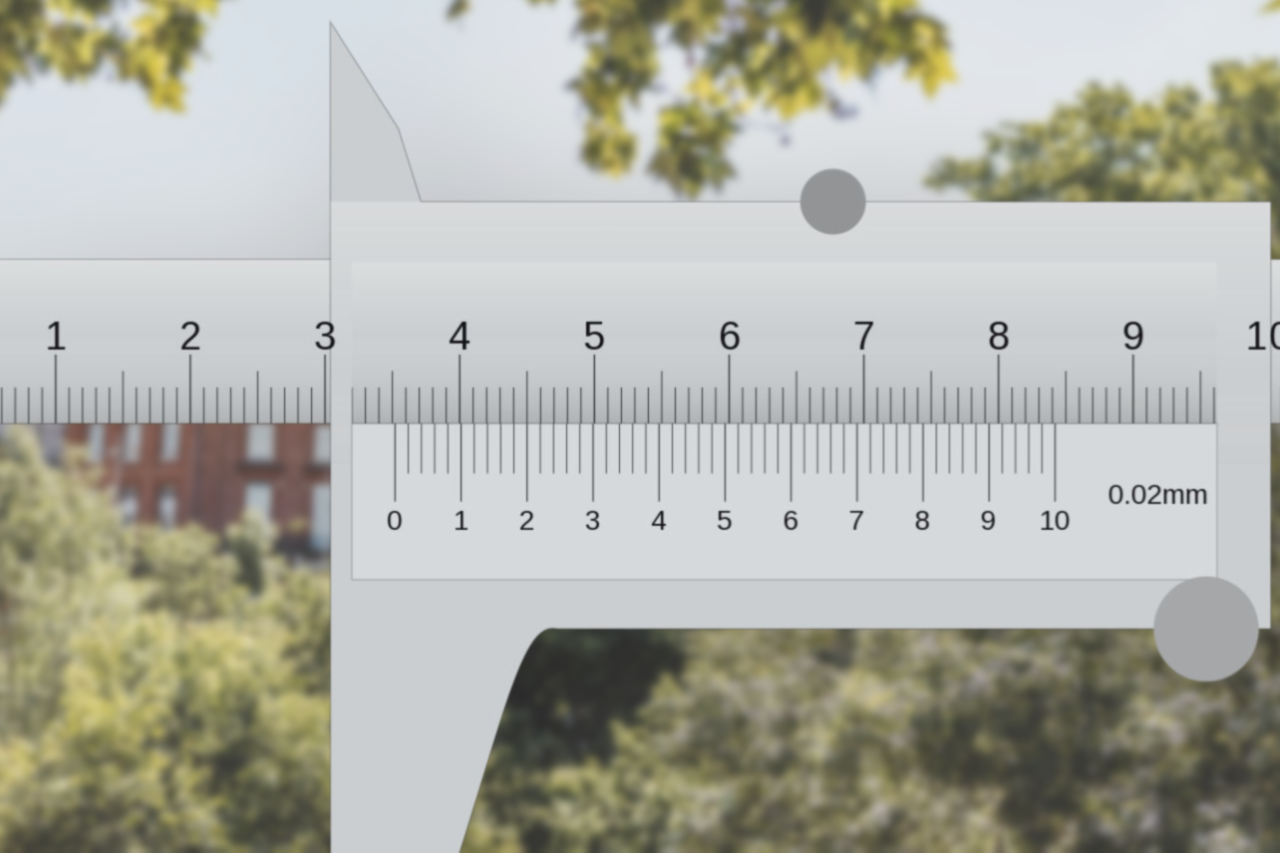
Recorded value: 35.2; mm
